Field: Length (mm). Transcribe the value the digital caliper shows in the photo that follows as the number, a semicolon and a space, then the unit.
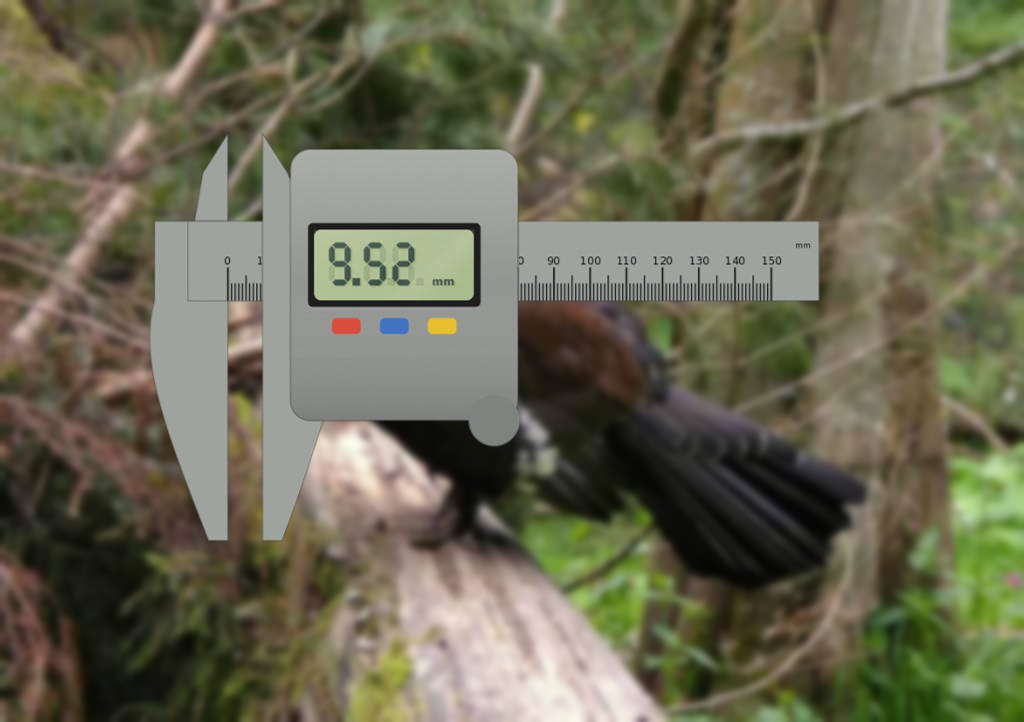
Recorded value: 9.52; mm
